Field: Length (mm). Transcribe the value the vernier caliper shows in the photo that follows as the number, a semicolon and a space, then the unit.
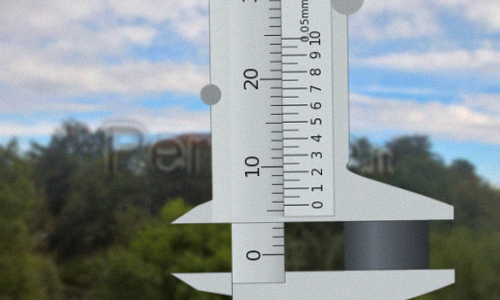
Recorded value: 5.6; mm
